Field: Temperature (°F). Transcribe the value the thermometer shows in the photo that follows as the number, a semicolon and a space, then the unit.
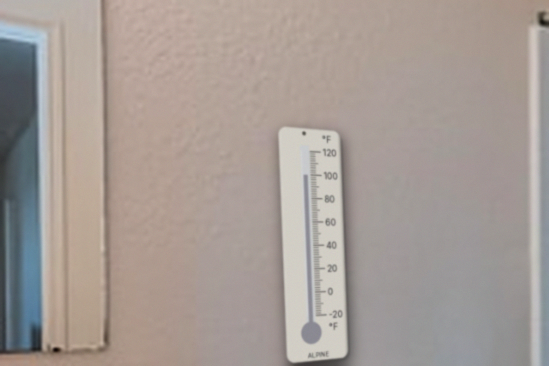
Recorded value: 100; °F
